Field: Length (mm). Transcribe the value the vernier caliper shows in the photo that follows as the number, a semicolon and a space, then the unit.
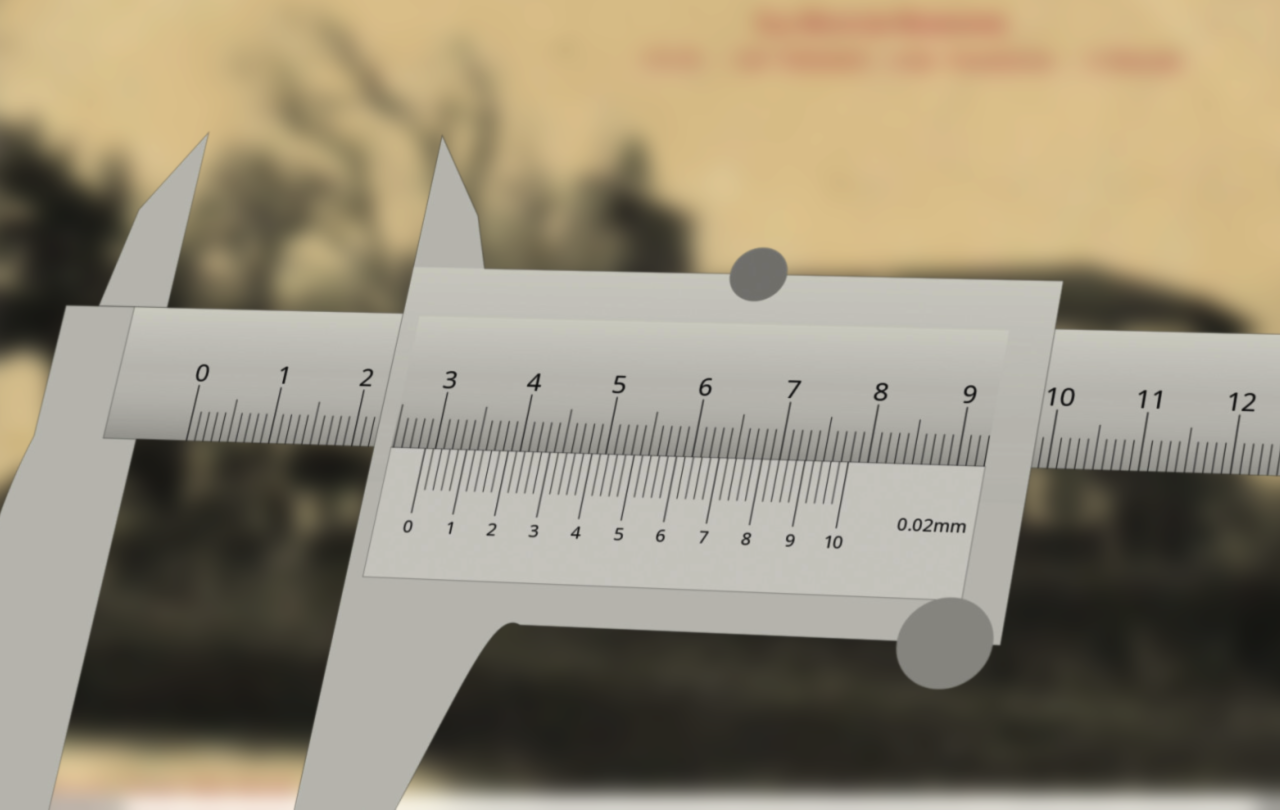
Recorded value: 28.8; mm
